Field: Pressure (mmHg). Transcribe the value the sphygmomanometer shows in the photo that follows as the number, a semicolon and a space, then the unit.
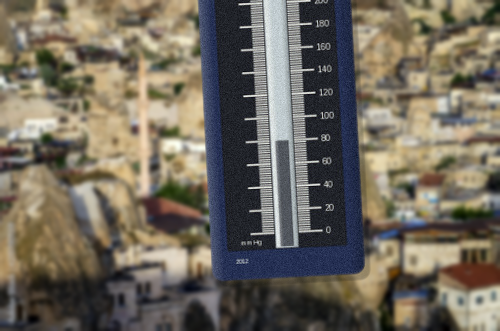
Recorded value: 80; mmHg
